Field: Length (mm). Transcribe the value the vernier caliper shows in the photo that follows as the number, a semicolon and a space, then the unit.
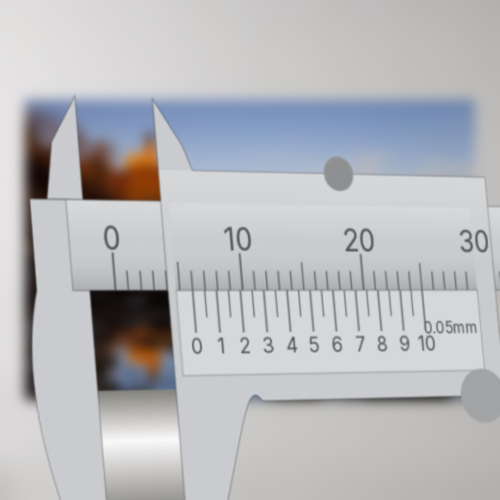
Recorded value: 6.0; mm
